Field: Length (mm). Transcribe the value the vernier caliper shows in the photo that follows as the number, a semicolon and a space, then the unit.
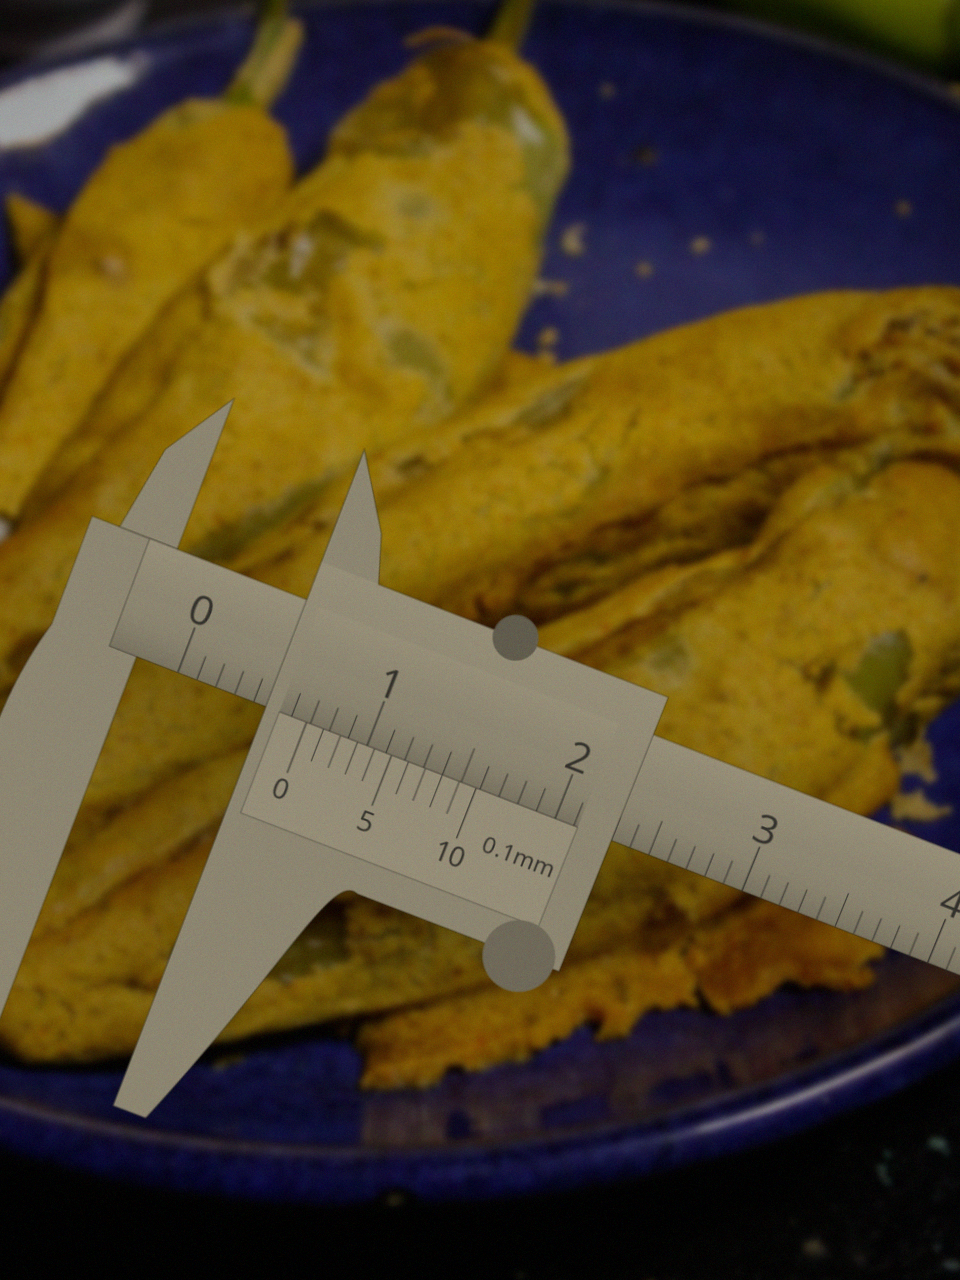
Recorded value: 6.8; mm
